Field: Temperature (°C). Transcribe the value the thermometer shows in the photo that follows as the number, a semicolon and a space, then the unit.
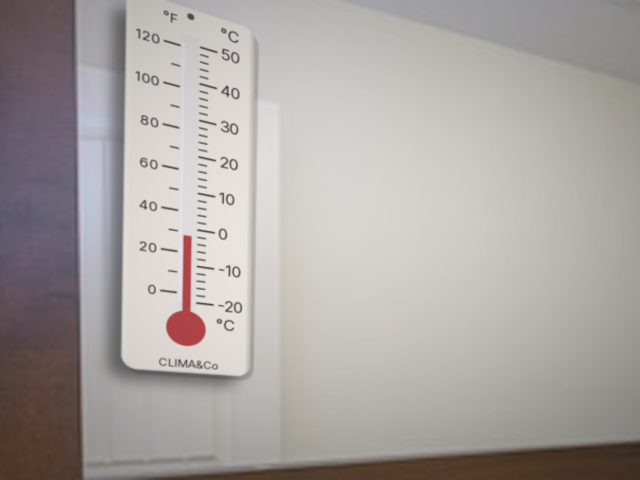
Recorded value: -2; °C
